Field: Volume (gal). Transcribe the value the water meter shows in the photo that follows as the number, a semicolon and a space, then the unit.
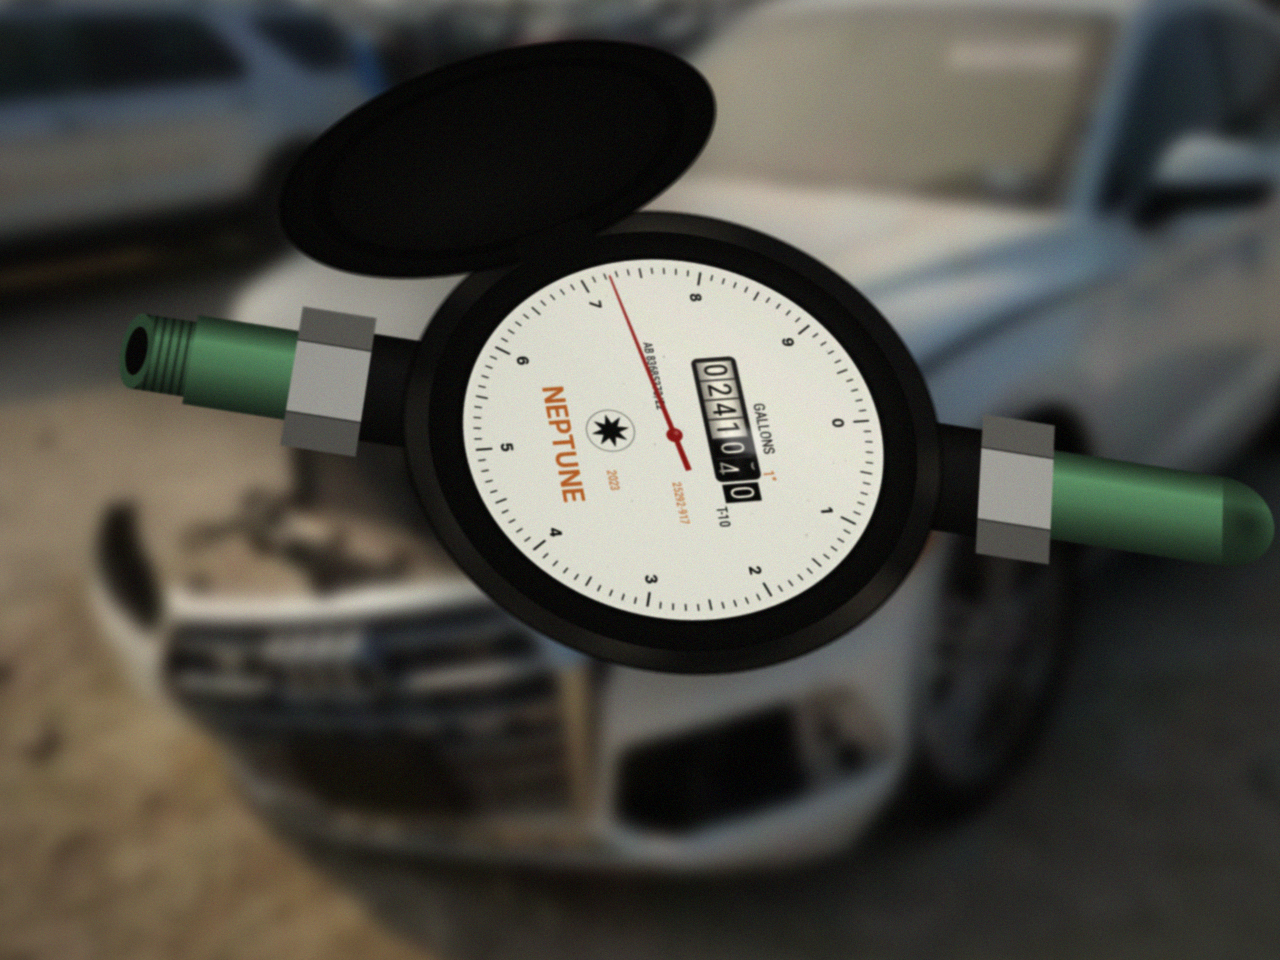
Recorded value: 241037.2; gal
